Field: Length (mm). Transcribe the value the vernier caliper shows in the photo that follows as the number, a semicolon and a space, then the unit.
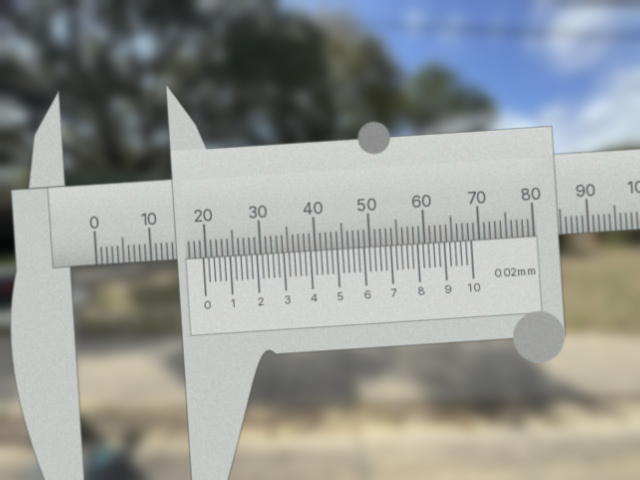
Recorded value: 19.5; mm
